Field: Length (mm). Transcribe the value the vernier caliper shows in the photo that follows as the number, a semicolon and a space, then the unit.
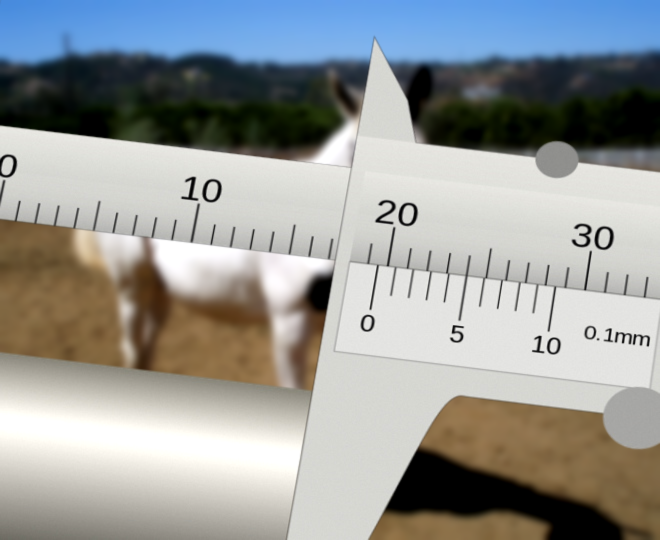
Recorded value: 19.5; mm
